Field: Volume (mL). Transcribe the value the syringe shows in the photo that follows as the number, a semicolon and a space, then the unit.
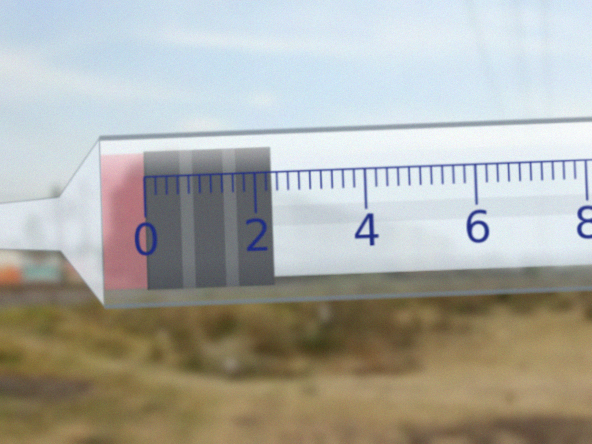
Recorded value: 0; mL
